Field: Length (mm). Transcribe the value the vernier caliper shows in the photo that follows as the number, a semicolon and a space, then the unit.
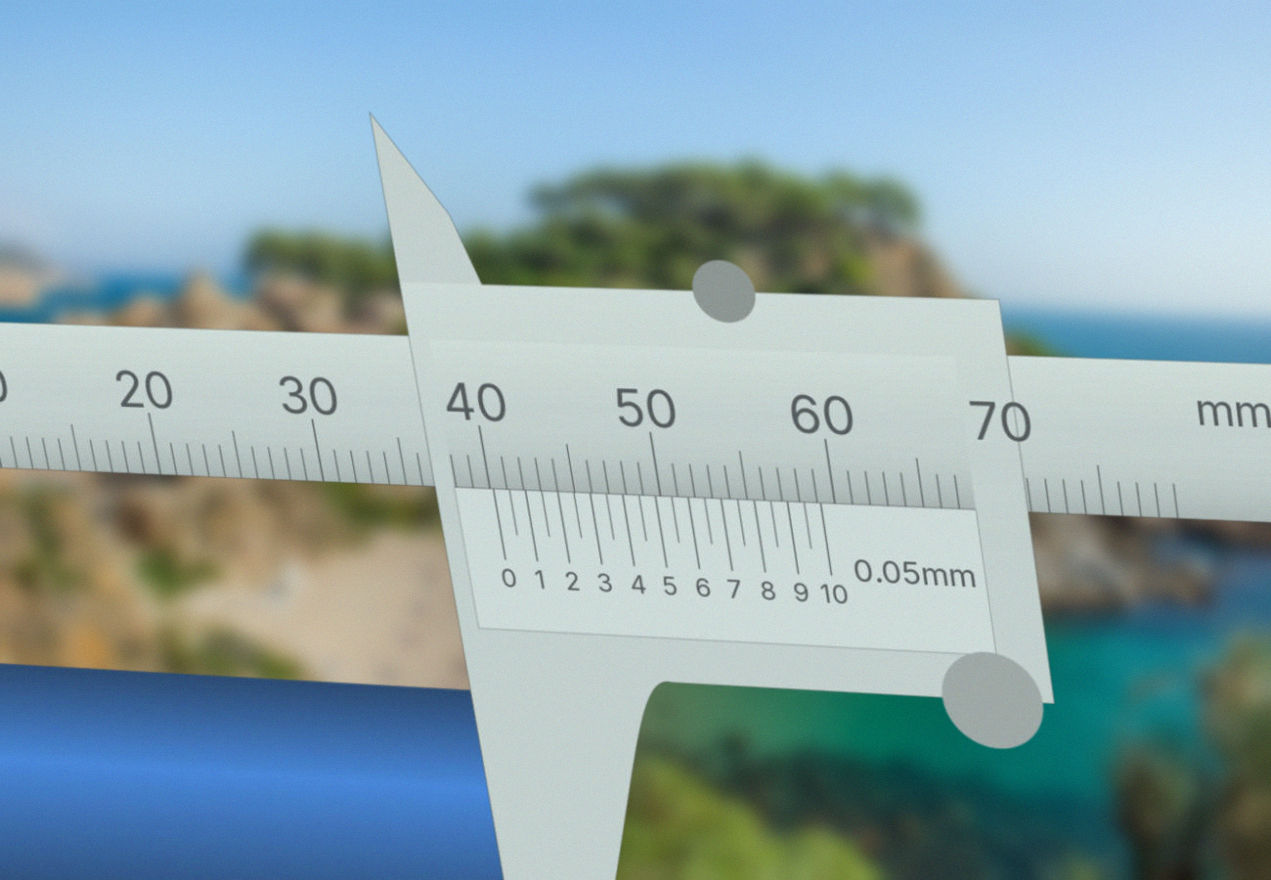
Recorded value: 40.2; mm
